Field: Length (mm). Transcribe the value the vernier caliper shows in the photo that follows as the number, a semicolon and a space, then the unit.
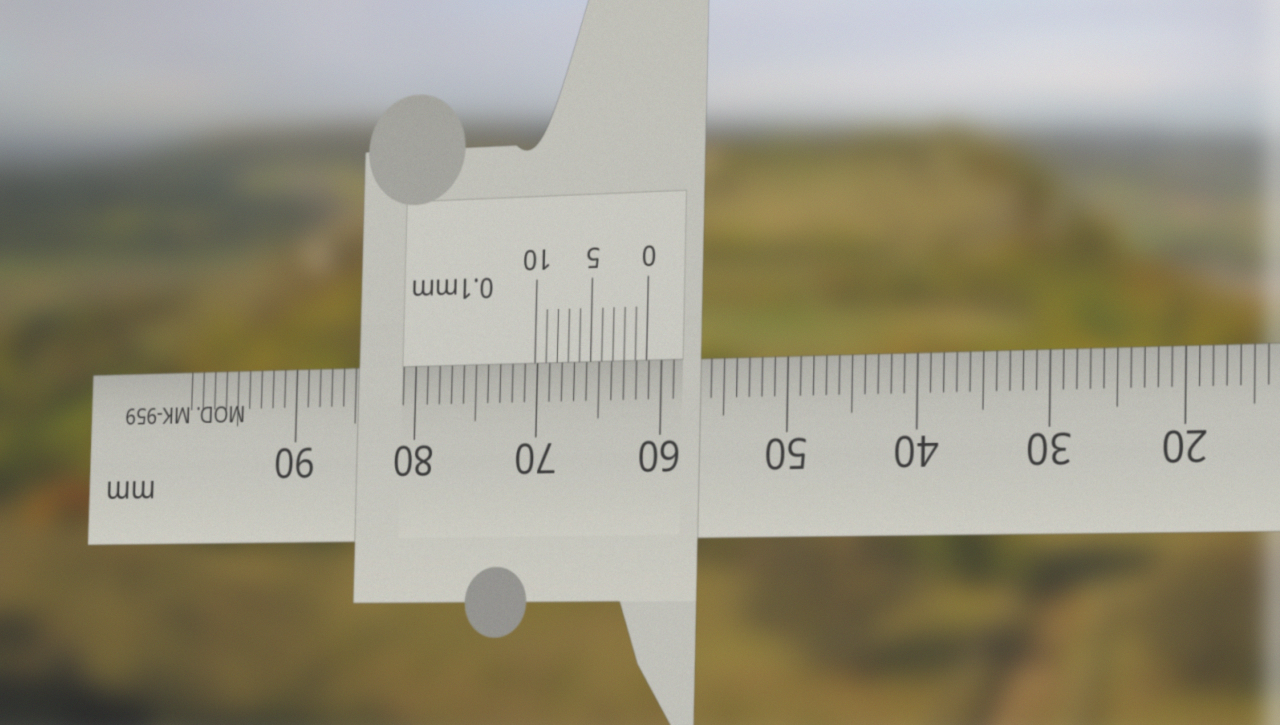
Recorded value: 61.2; mm
